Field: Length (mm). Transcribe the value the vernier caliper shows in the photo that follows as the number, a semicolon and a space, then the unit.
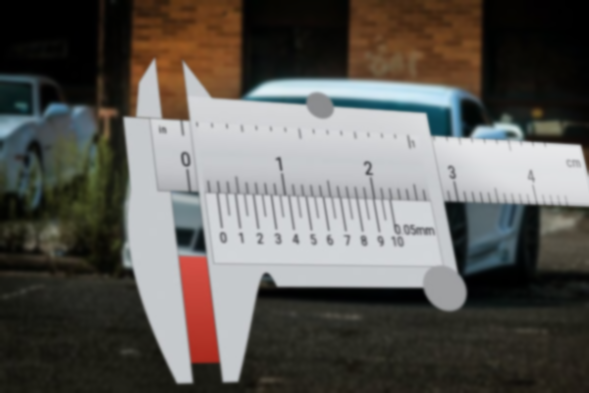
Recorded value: 2.8; mm
